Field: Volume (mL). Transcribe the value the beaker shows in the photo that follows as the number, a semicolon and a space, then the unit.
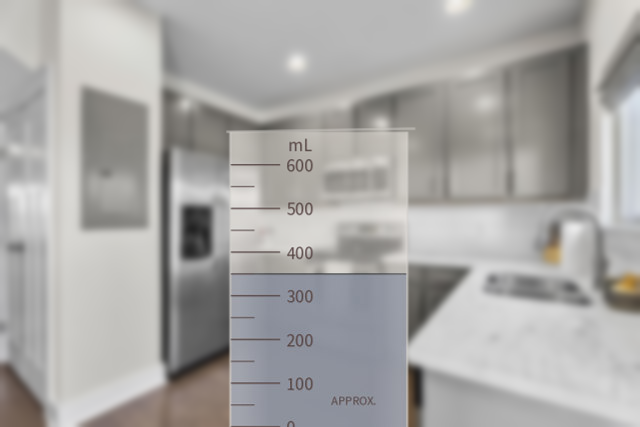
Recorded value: 350; mL
